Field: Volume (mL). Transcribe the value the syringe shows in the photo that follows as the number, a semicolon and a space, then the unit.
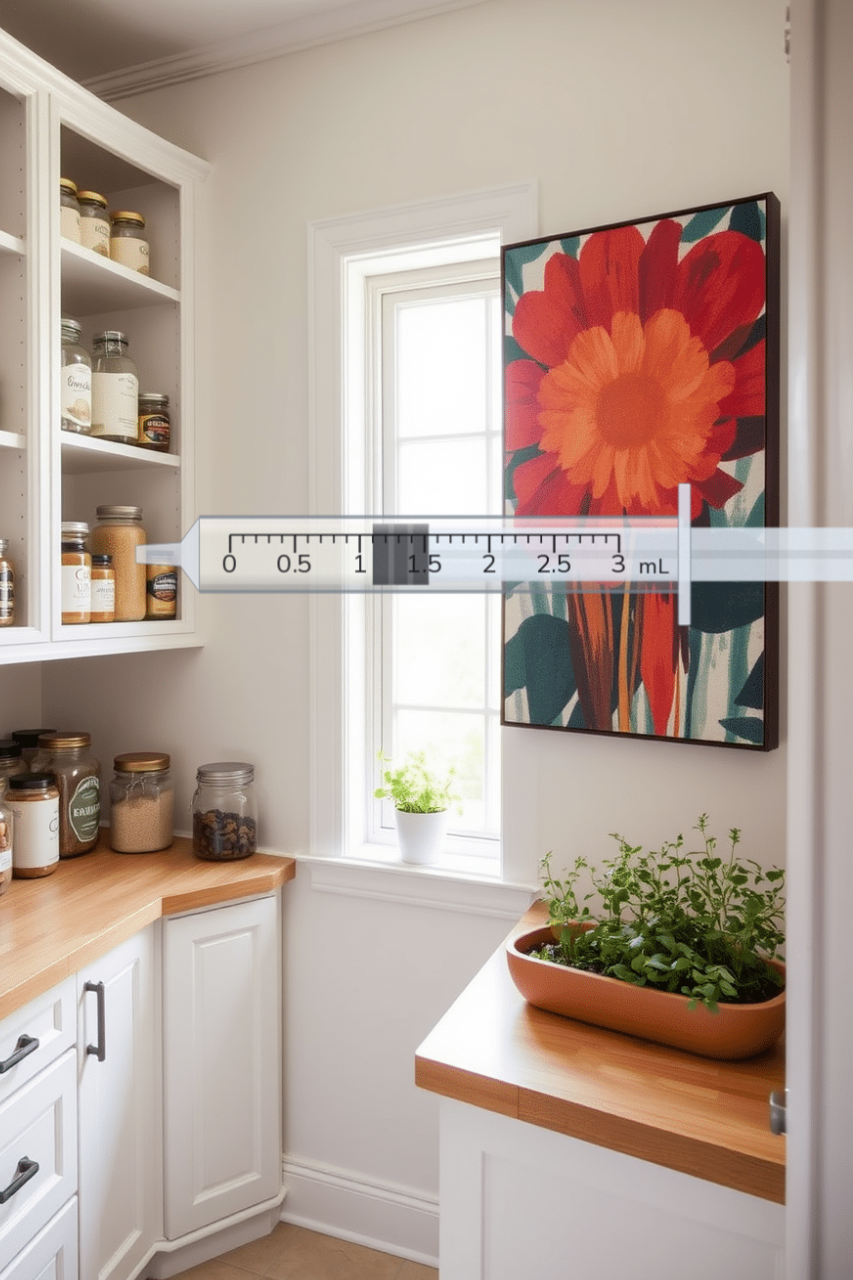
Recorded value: 1.1; mL
